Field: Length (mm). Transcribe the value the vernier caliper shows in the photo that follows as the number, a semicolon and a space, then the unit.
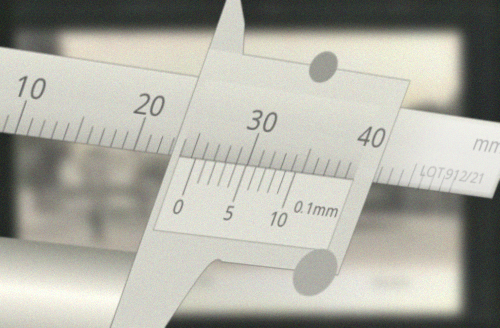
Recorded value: 25.4; mm
